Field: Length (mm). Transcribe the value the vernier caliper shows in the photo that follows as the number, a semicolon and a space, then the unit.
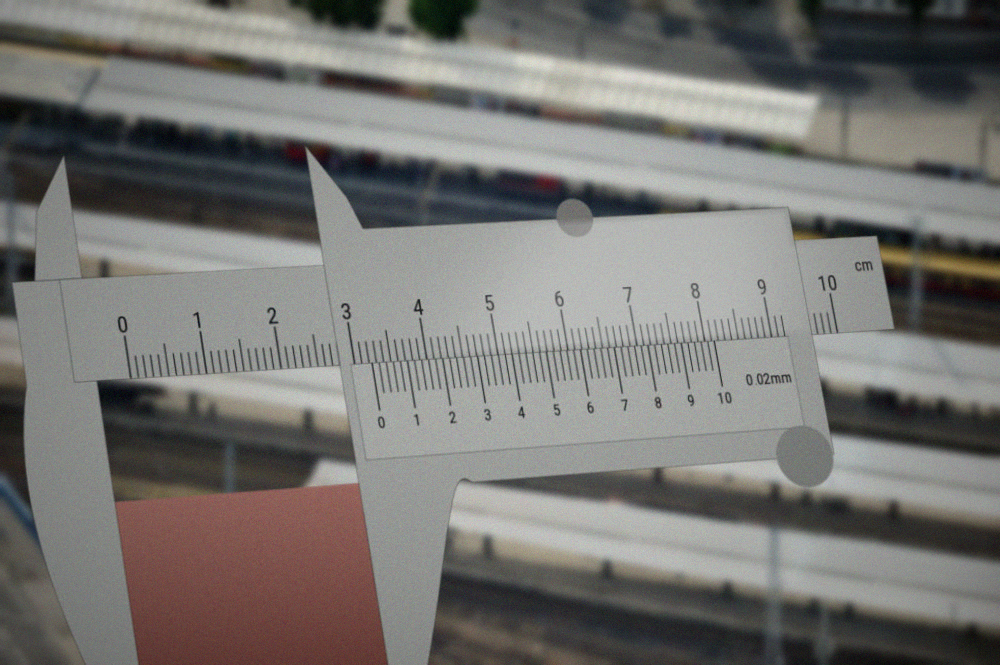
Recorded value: 32.4; mm
